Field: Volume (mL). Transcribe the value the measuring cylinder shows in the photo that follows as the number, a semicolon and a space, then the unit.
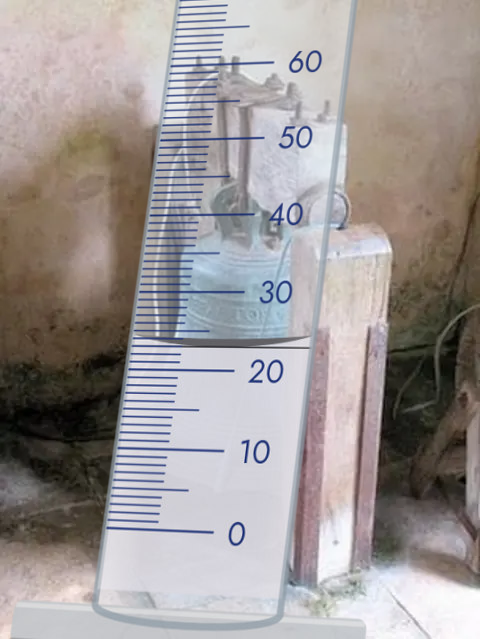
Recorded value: 23; mL
